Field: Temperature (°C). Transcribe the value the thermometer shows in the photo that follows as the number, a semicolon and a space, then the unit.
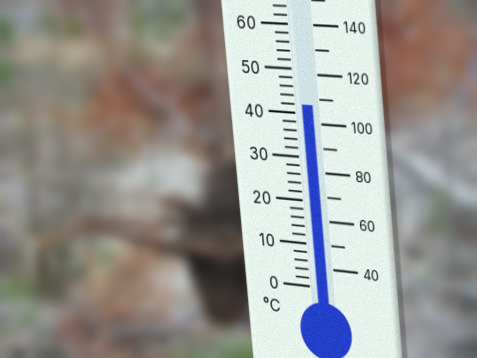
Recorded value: 42; °C
